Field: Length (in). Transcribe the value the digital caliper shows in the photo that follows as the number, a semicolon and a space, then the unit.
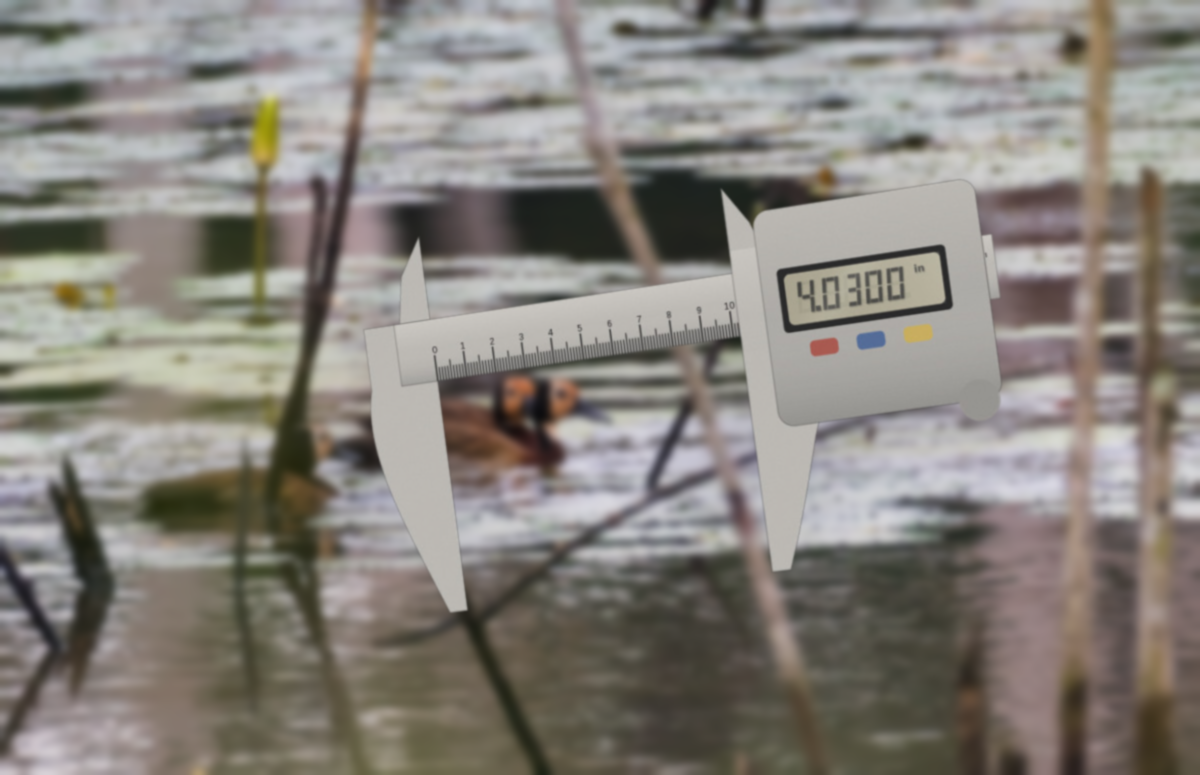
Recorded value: 4.0300; in
